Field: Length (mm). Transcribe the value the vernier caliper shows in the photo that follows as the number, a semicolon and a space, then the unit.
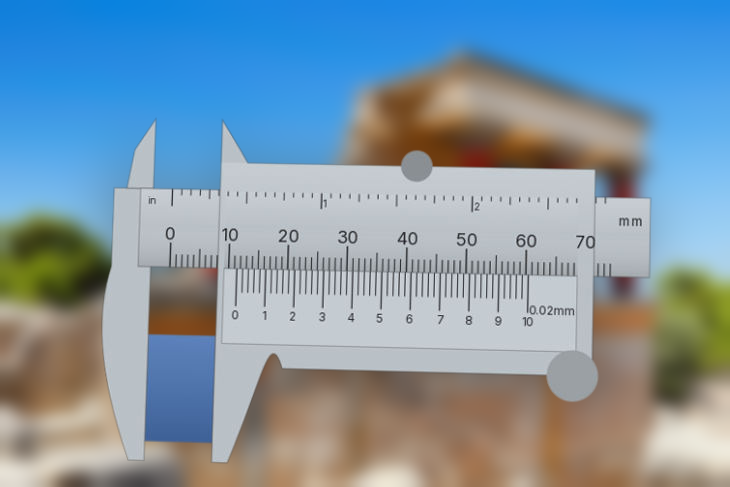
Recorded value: 11.4; mm
